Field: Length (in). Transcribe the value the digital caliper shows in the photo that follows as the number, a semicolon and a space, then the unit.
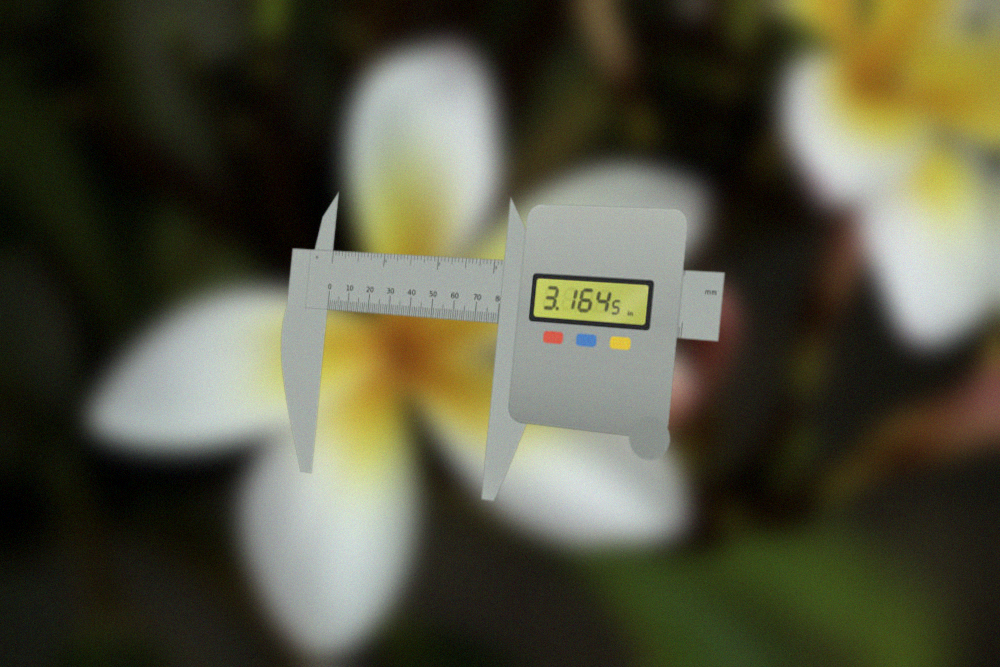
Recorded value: 3.1645; in
